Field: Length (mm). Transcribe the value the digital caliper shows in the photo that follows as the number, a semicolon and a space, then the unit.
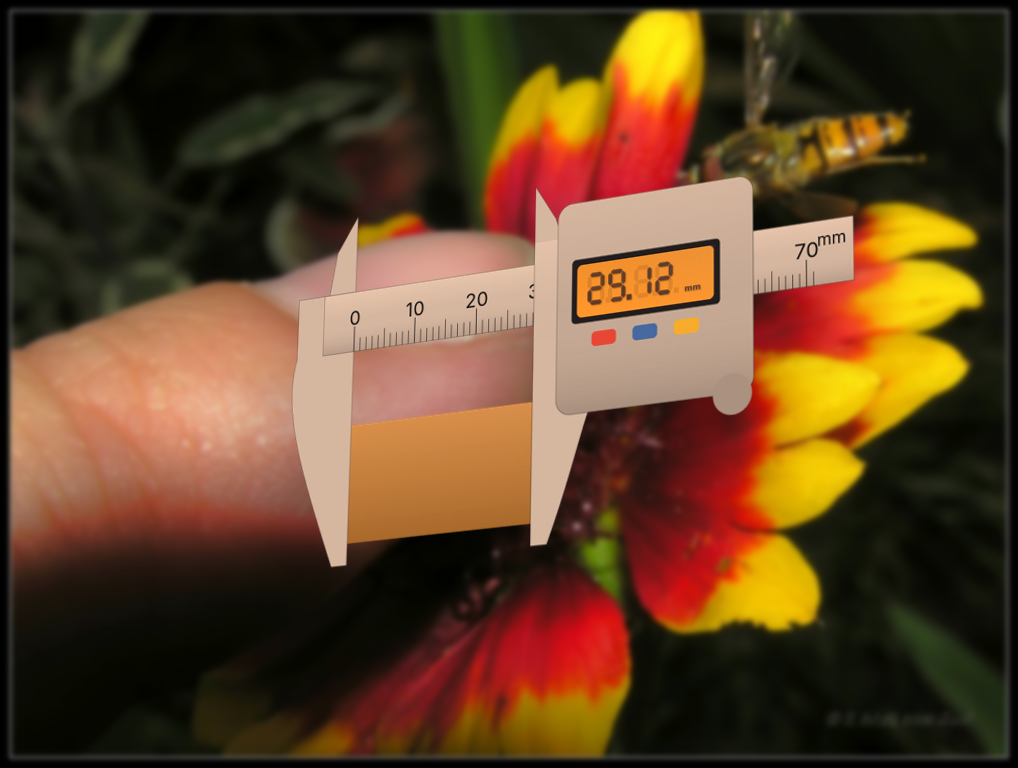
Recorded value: 29.12; mm
